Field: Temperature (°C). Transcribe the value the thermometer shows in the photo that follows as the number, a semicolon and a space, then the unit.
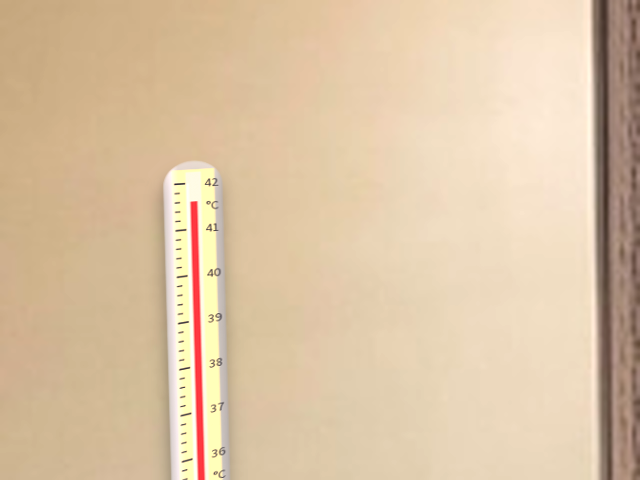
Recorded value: 41.6; °C
